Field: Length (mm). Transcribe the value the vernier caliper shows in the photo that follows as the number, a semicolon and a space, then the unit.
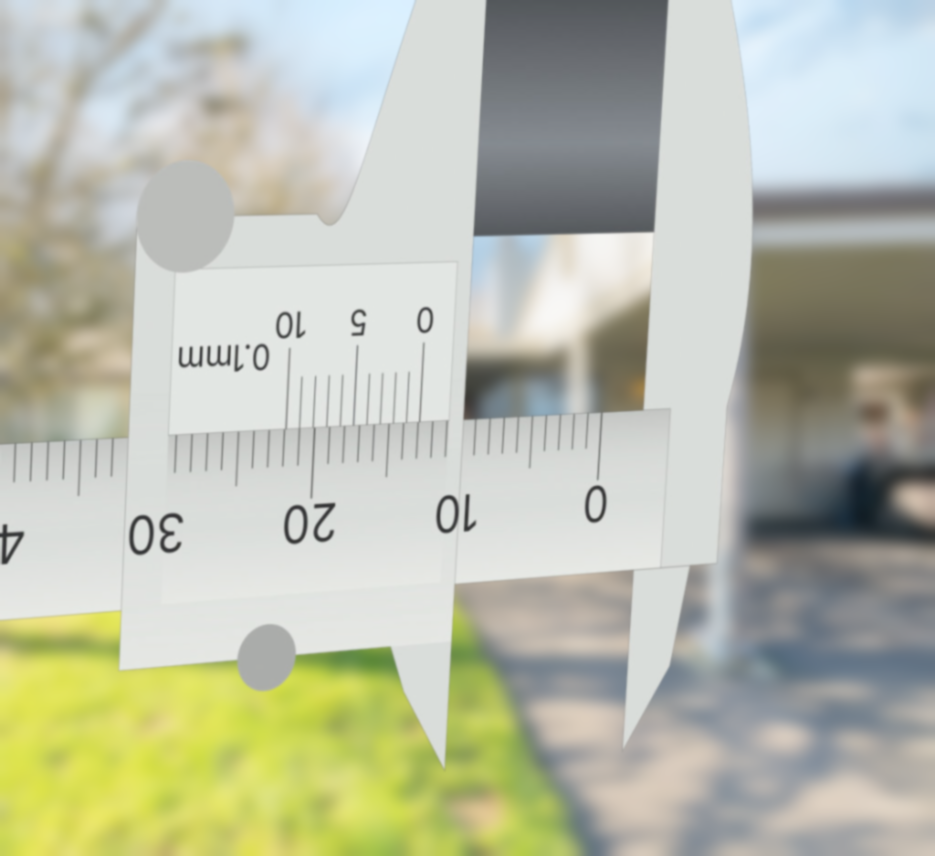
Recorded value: 12.9; mm
